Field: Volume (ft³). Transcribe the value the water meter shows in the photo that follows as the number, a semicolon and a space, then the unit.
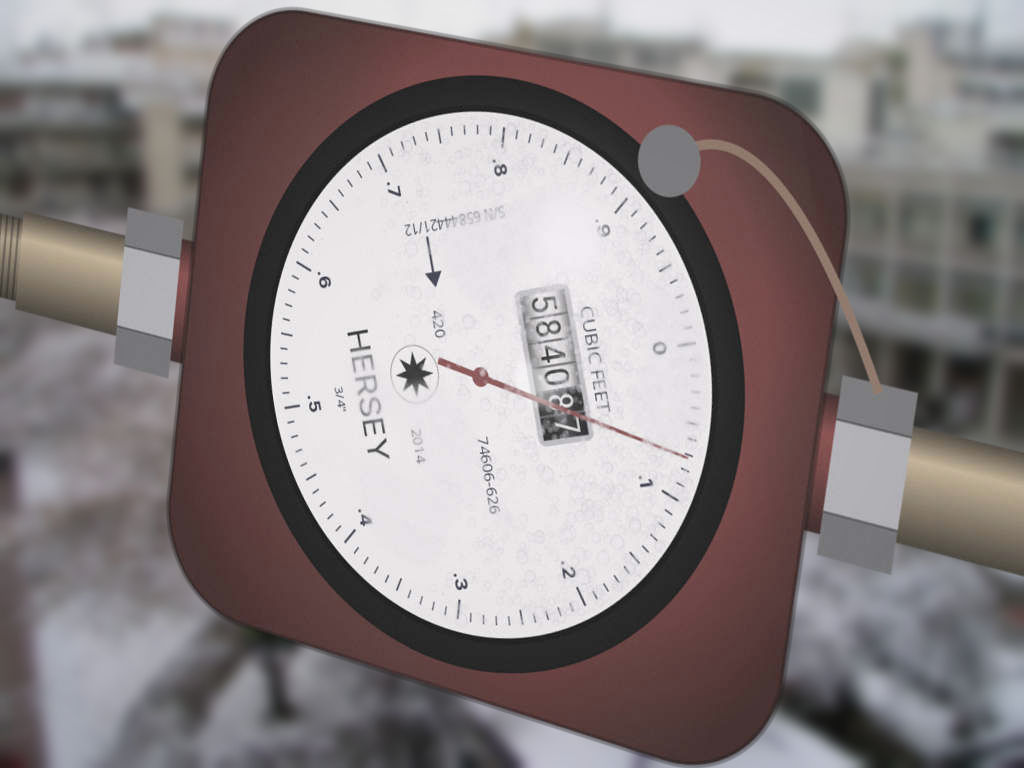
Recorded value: 584087.07; ft³
